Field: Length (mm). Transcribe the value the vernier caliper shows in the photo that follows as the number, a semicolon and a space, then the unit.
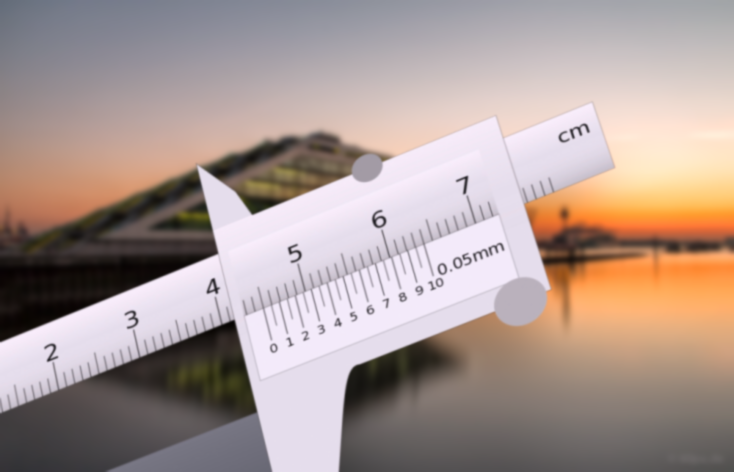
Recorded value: 45.0; mm
